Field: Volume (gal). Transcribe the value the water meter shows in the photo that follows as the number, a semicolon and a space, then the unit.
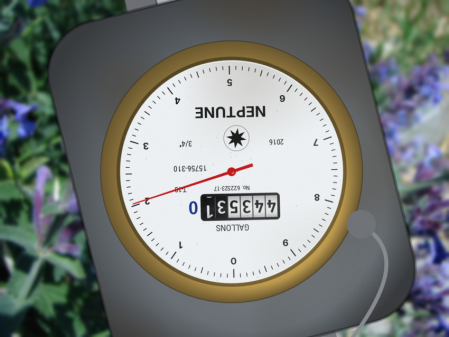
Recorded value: 4435312.0; gal
